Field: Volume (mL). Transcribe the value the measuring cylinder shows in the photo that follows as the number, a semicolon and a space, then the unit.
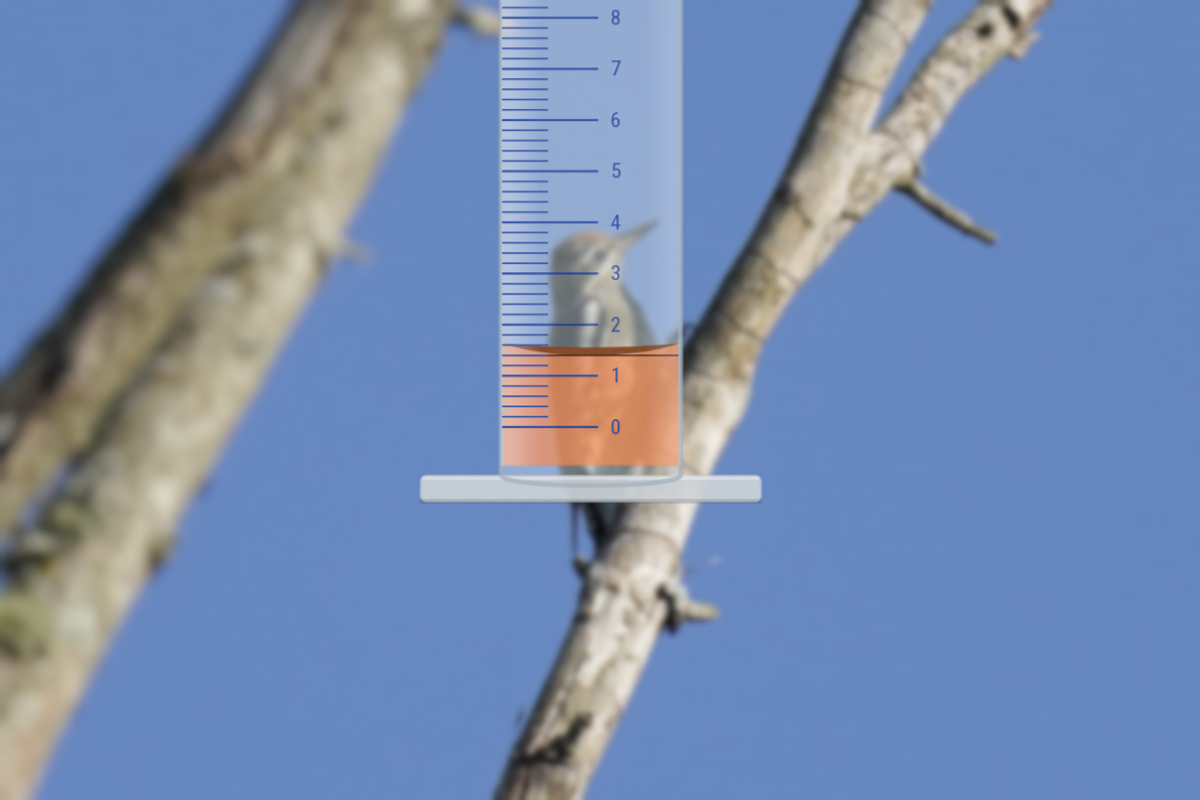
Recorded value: 1.4; mL
